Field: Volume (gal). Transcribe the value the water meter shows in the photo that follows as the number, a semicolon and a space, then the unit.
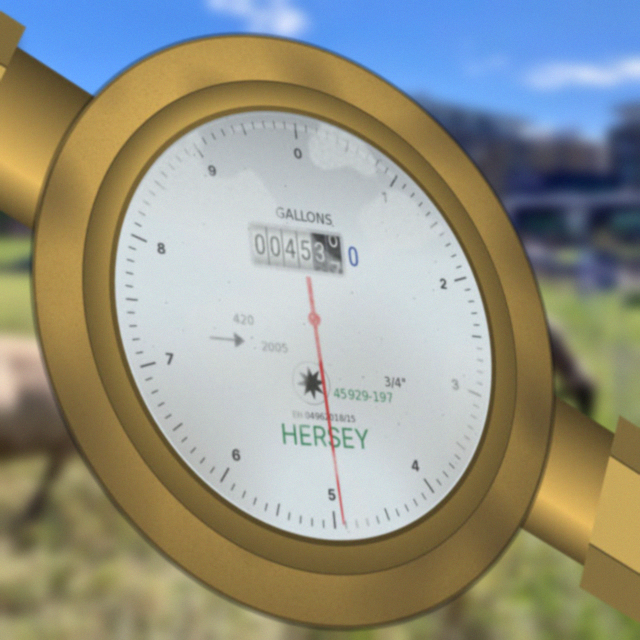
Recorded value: 45364.9; gal
